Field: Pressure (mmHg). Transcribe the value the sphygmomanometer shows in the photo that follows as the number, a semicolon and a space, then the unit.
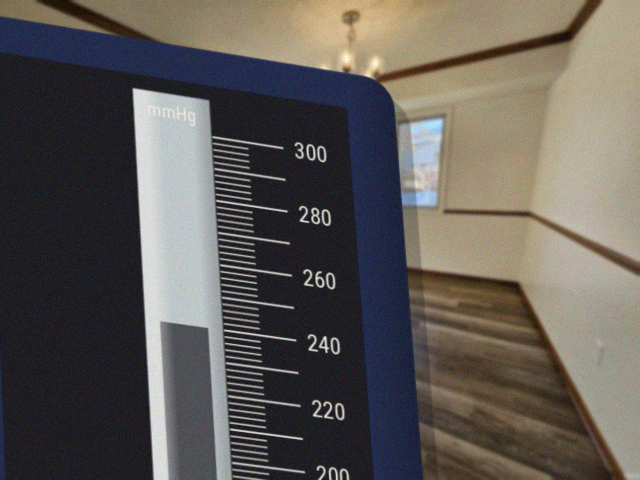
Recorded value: 240; mmHg
